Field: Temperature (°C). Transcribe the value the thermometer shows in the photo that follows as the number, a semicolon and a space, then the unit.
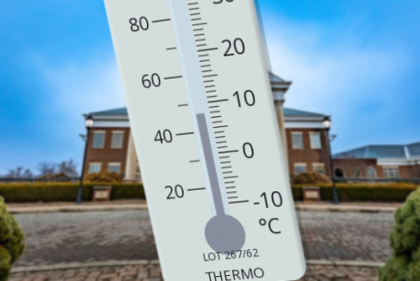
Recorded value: 8; °C
